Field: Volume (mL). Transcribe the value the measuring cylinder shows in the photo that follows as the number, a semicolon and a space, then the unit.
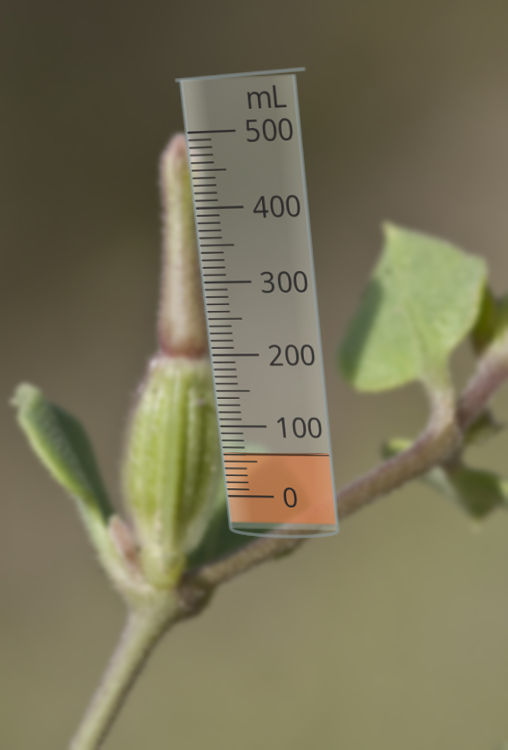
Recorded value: 60; mL
